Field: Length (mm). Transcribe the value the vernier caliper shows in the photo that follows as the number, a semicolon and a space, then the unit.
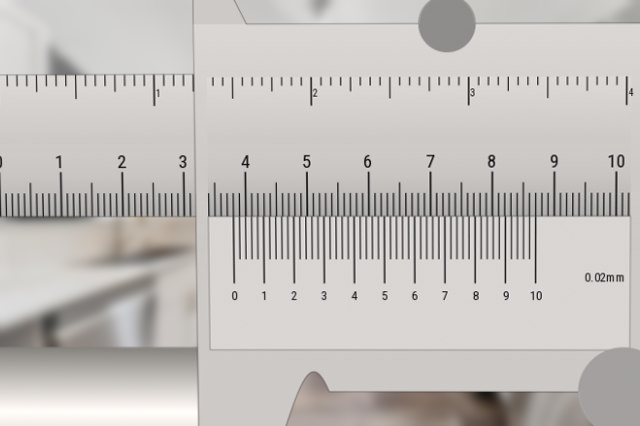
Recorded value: 38.0; mm
